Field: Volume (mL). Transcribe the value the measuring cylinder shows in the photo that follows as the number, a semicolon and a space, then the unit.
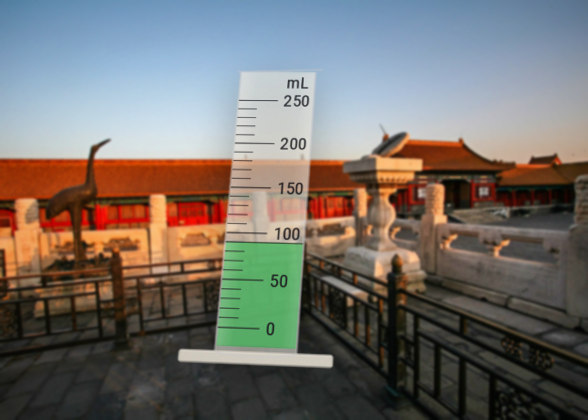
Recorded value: 90; mL
